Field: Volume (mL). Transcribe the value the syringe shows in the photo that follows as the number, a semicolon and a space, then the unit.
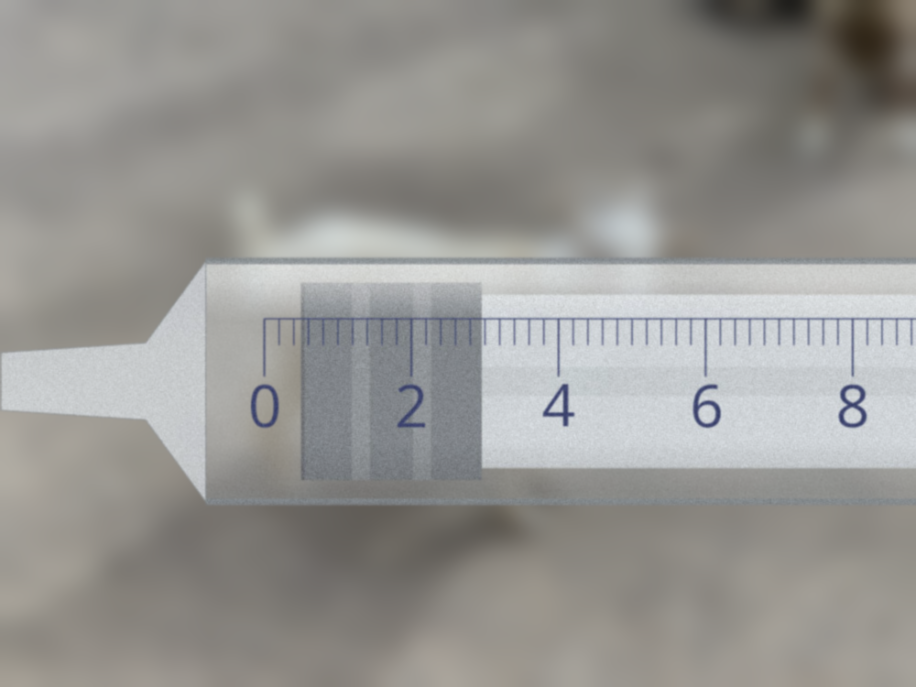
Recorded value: 0.5; mL
